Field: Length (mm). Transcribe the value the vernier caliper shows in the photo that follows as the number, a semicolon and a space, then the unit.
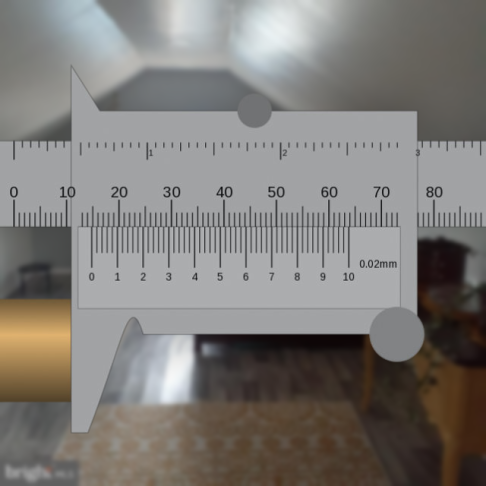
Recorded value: 14.8; mm
